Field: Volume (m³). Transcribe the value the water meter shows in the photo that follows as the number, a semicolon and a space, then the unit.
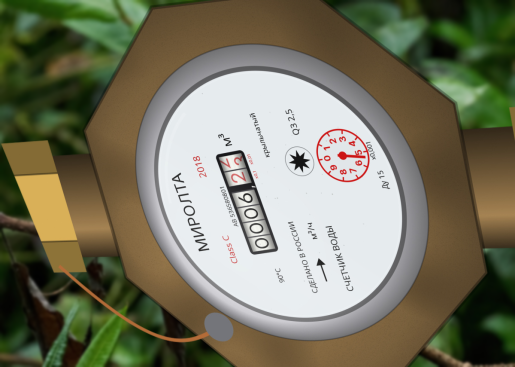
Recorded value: 6.225; m³
